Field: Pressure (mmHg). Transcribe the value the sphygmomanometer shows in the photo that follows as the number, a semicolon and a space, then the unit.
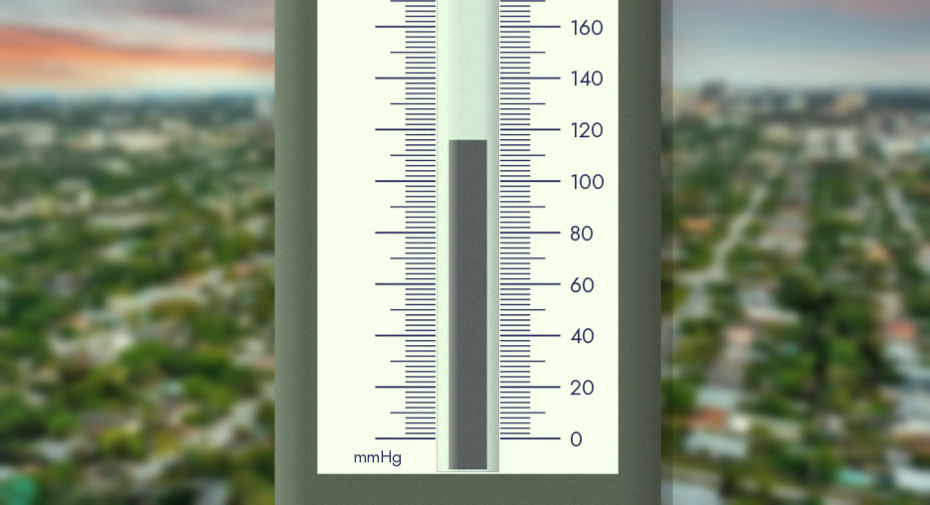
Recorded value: 116; mmHg
